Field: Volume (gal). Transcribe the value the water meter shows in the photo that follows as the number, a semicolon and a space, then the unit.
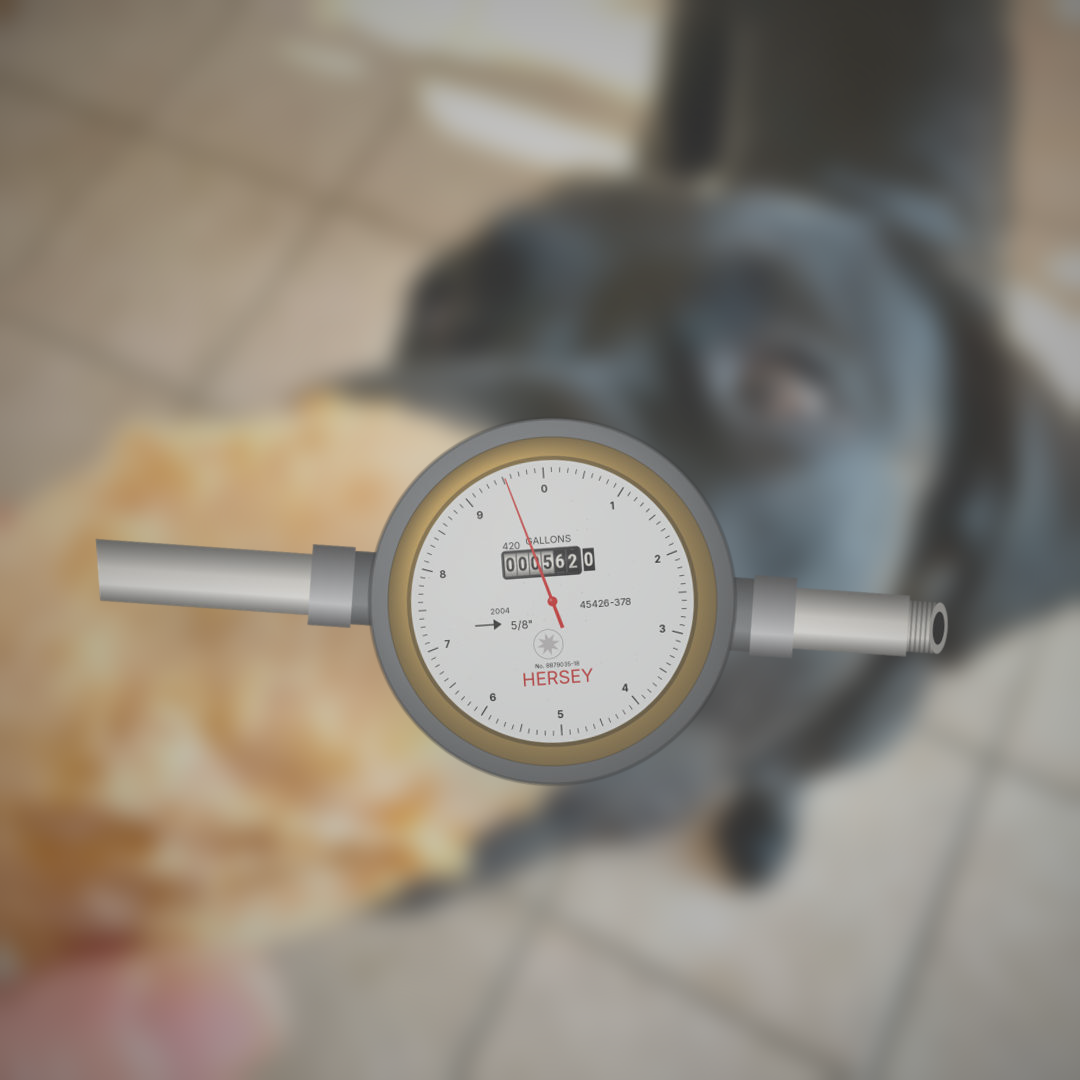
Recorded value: 5619.5; gal
